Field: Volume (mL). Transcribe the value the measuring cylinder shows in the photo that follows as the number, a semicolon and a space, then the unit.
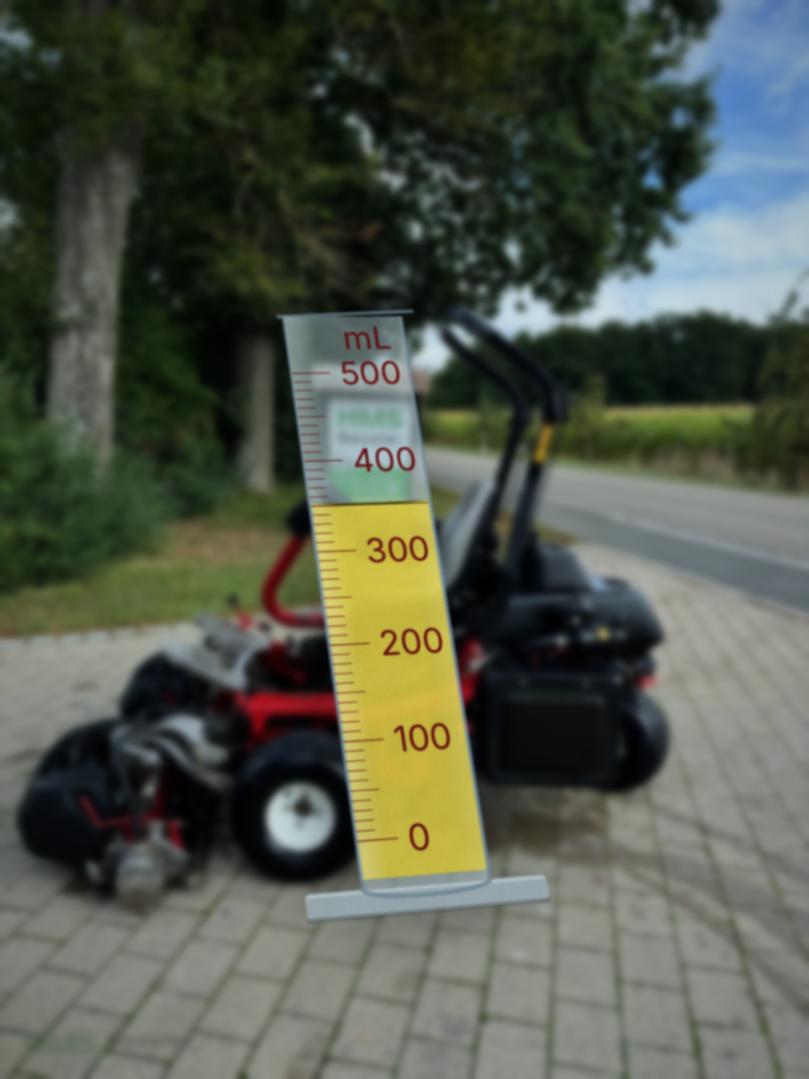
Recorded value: 350; mL
